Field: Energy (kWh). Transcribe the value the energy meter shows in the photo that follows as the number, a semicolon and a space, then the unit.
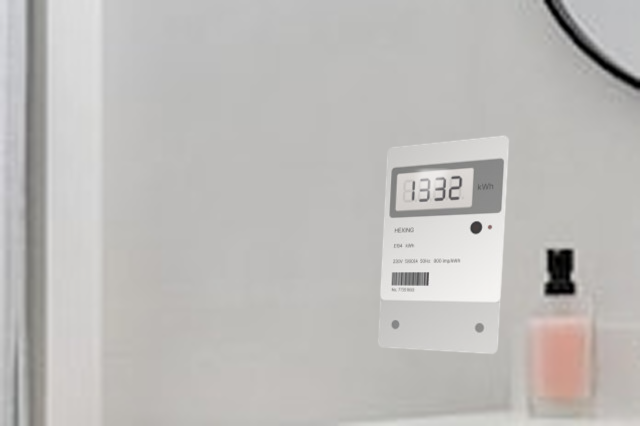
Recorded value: 1332; kWh
